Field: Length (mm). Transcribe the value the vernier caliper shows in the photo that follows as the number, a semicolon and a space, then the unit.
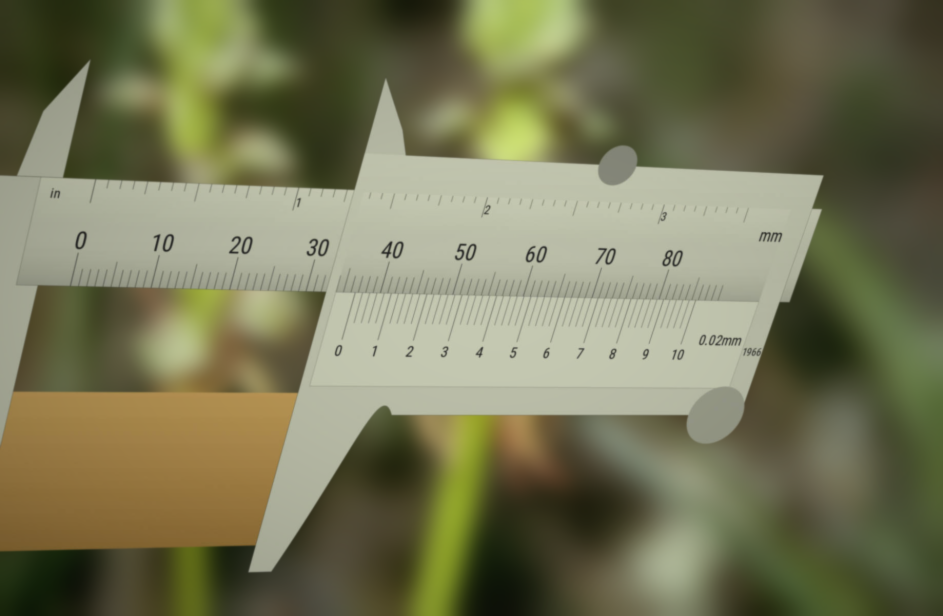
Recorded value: 36.6; mm
